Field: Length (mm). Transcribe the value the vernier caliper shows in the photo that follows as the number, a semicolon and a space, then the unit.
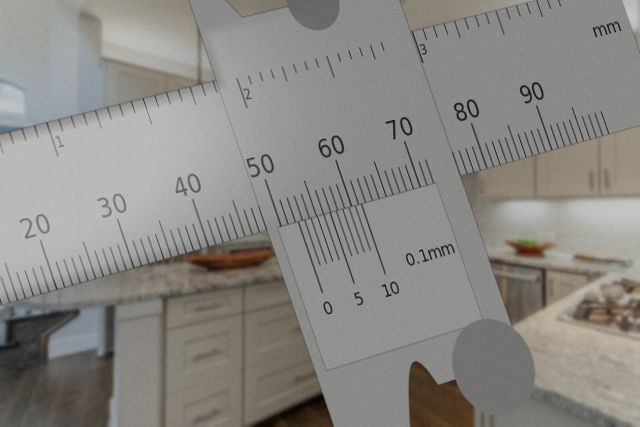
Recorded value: 52.4; mm
